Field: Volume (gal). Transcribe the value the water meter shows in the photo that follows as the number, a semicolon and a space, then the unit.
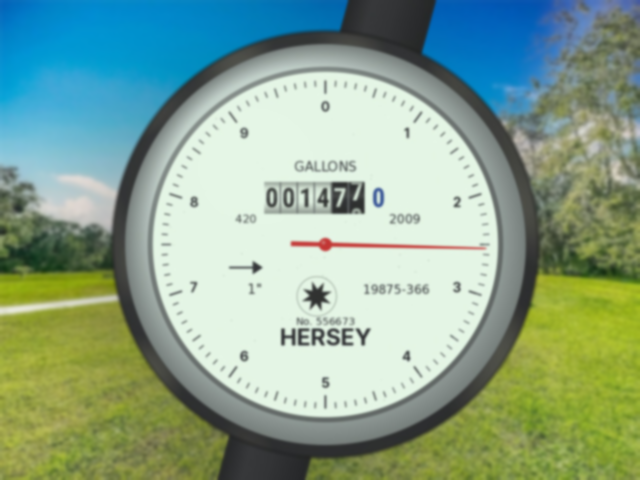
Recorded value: 14772.5; gal
